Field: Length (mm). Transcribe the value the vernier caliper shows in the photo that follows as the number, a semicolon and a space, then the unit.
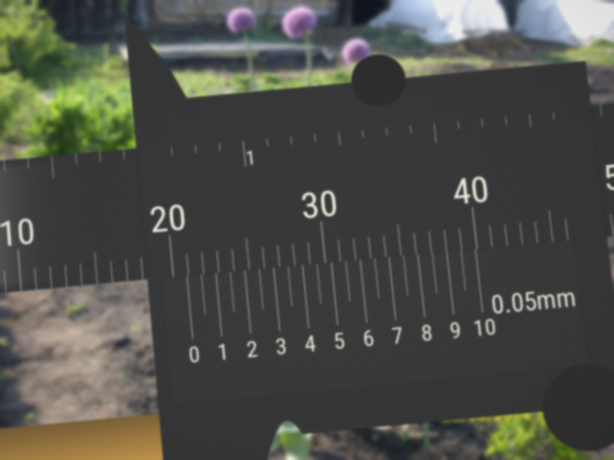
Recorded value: 20.9; mm
